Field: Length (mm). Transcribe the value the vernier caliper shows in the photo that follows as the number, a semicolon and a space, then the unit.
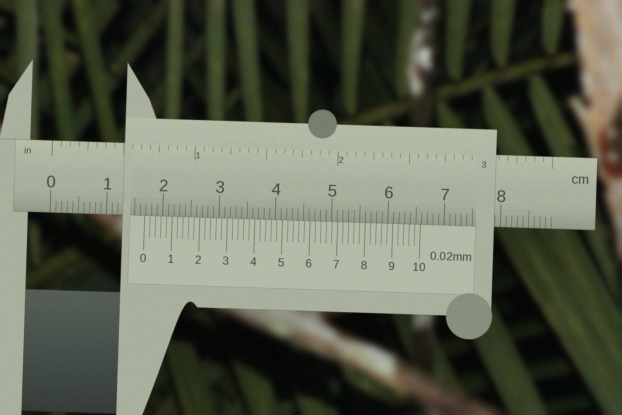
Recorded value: 16.8; mm
